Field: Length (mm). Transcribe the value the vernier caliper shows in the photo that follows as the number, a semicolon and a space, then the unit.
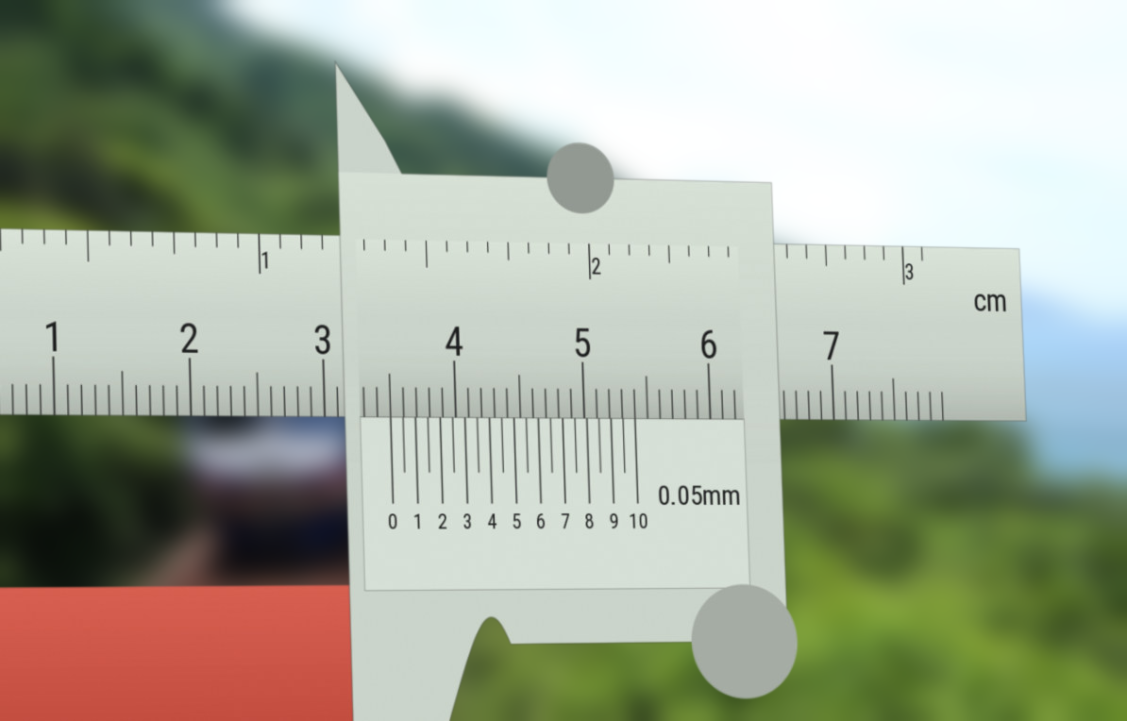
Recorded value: 35.0; mm
